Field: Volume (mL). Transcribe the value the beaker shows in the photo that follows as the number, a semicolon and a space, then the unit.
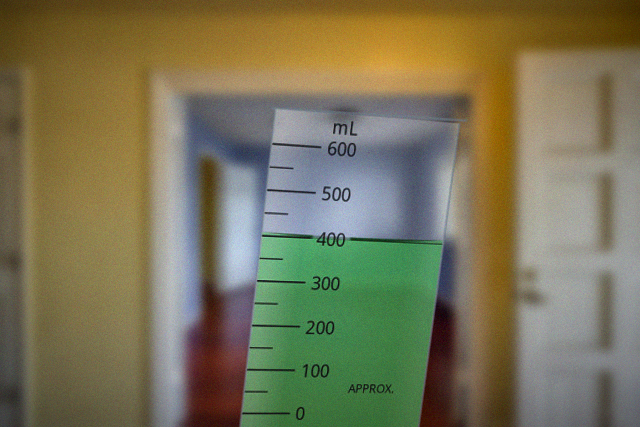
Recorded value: 400; mL
